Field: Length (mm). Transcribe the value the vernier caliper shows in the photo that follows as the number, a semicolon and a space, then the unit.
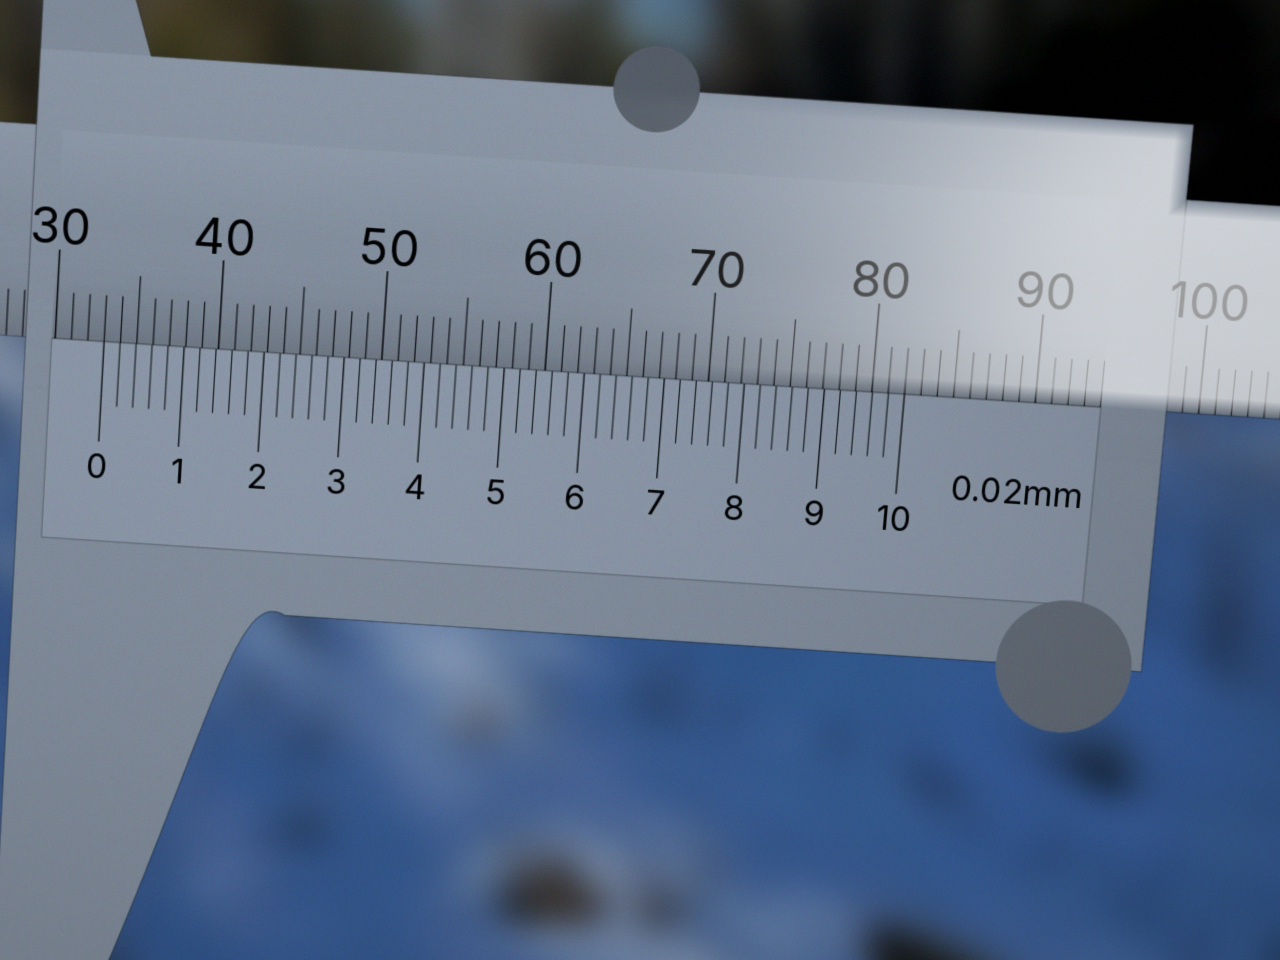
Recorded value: 33.0; mm
